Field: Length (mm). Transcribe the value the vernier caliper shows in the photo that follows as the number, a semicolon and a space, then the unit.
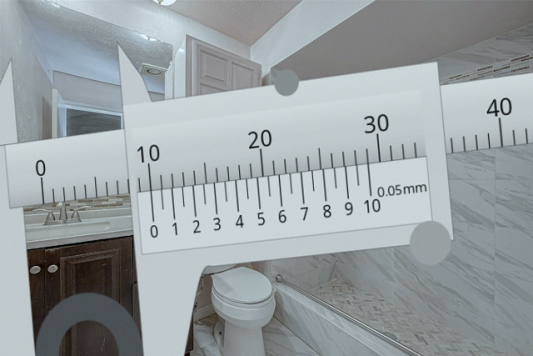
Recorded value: 10.0; mm
